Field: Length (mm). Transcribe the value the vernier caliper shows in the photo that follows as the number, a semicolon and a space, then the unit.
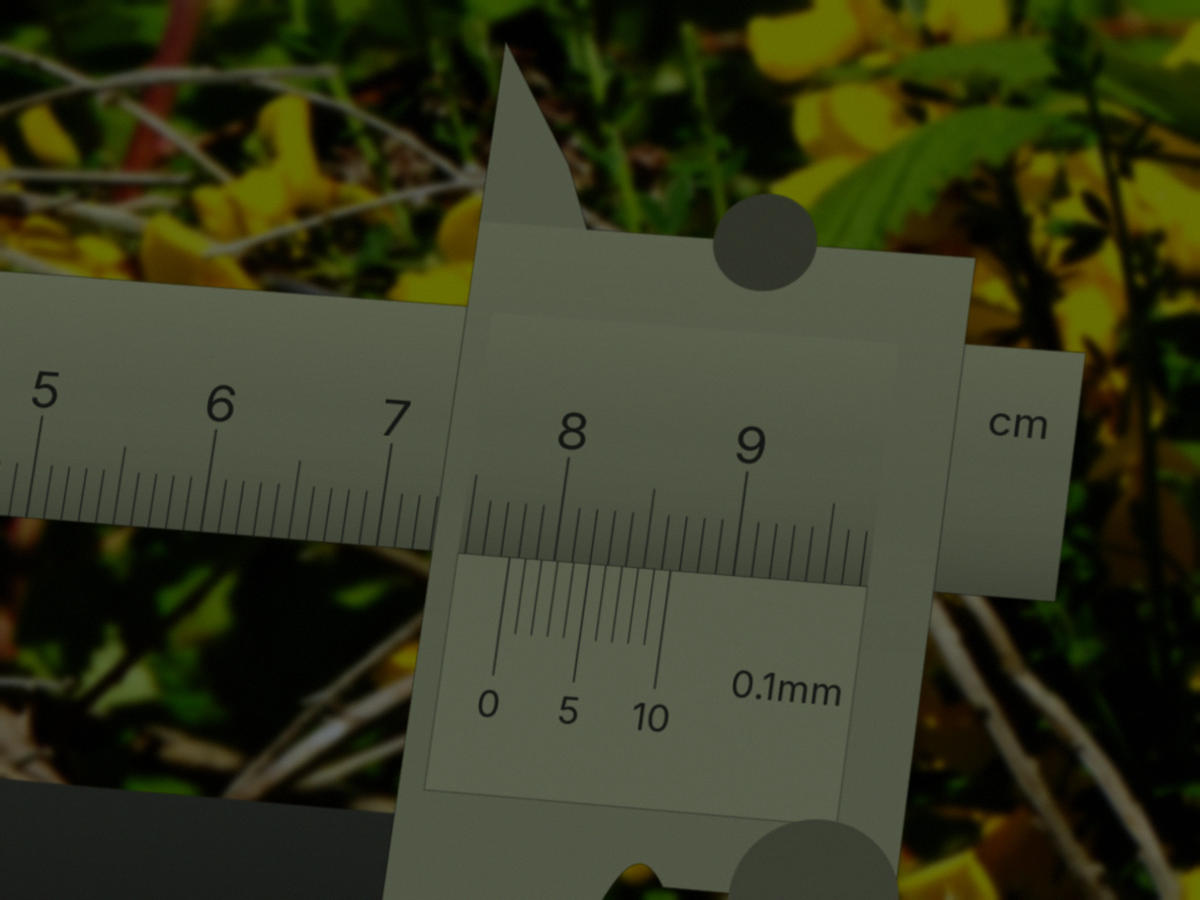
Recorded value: 77.5; mm
